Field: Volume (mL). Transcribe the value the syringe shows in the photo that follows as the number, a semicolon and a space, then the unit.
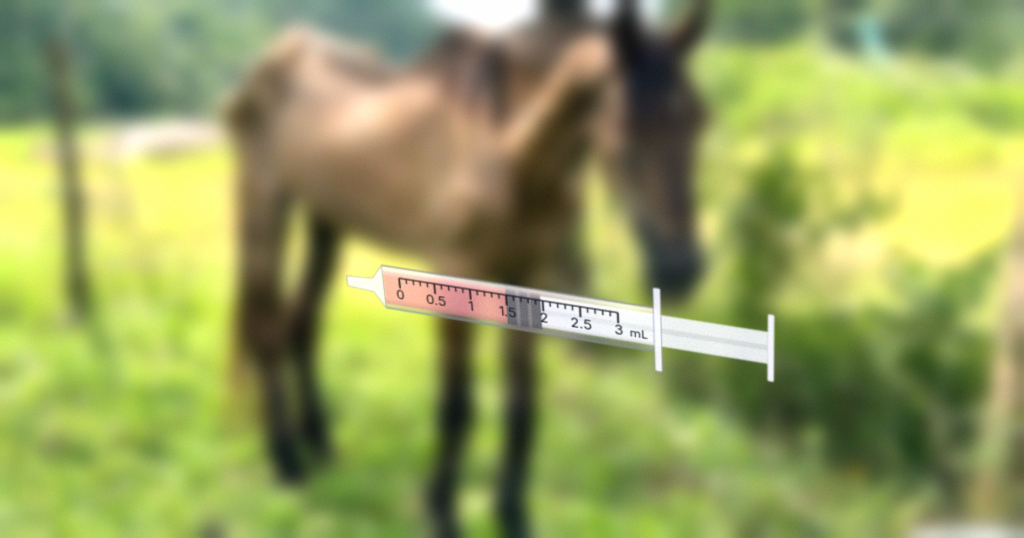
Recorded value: 1.5; mL
